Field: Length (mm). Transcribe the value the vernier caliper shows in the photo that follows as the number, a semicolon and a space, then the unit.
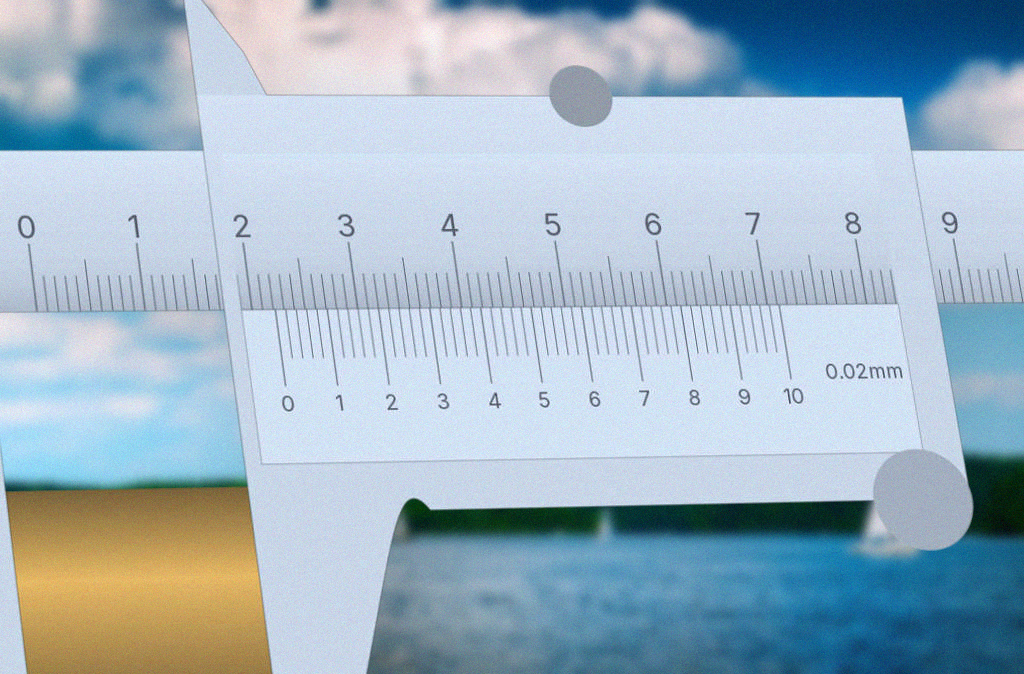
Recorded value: 22.2; mm
